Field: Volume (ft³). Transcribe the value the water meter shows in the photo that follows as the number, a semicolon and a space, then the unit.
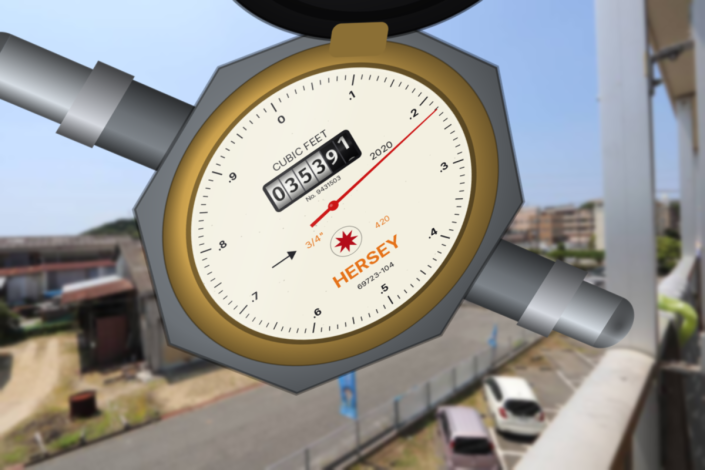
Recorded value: 35391.22; ft³
